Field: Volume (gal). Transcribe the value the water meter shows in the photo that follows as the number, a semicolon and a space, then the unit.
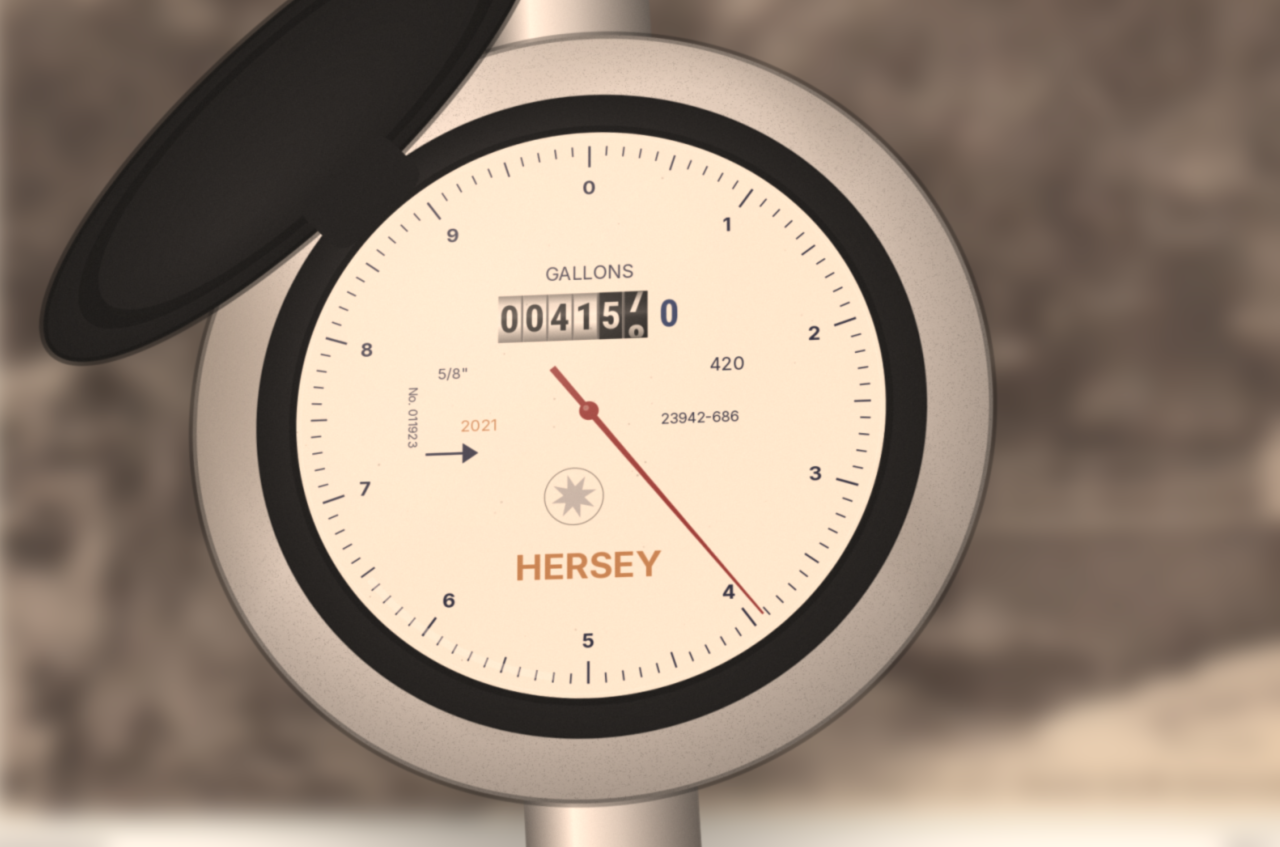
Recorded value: 41573.9; gal
